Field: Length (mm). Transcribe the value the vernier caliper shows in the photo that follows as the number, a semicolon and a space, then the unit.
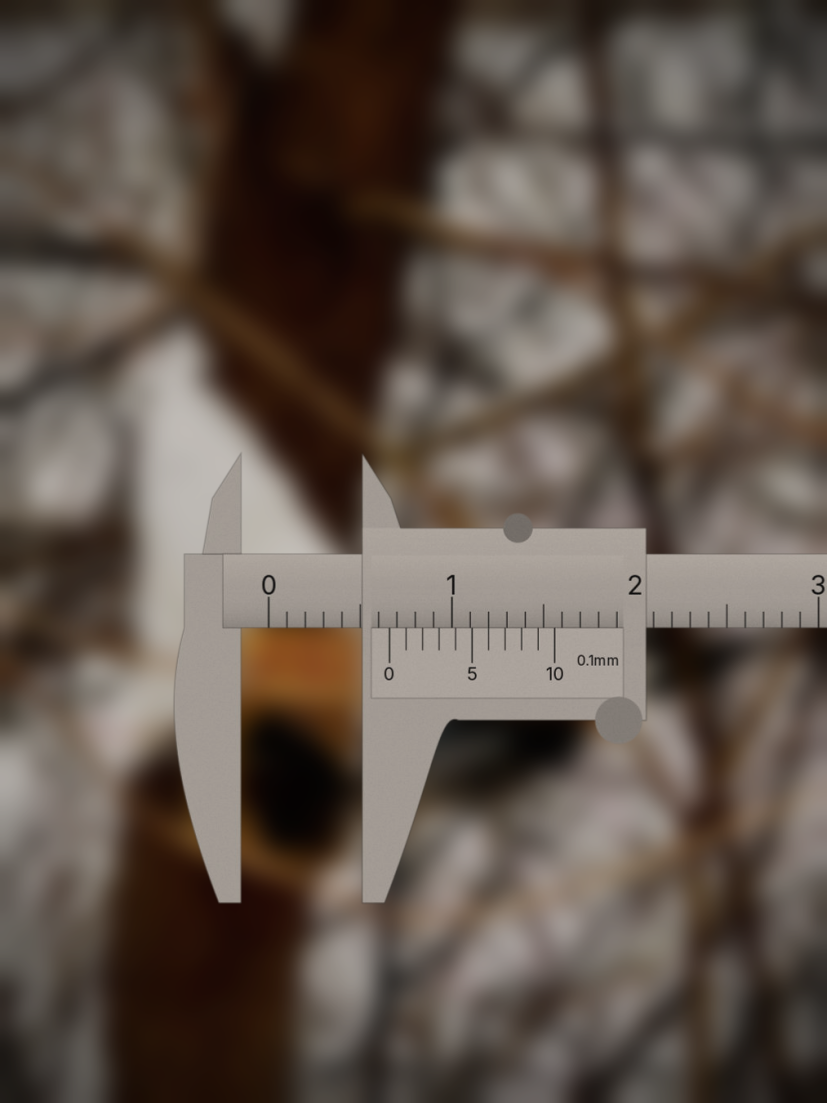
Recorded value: 6.6; mm
